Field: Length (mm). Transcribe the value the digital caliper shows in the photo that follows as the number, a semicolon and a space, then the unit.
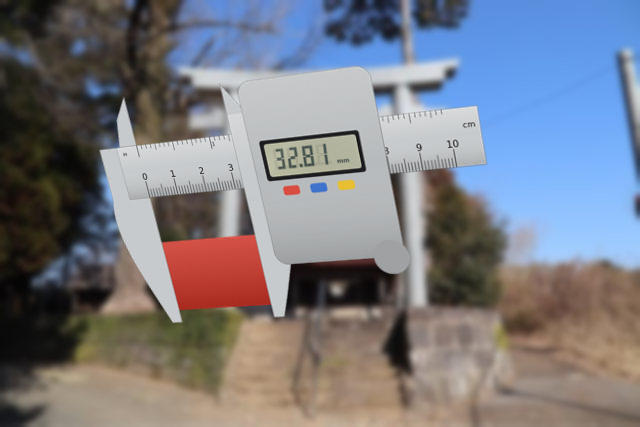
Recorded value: 32.81; mm
